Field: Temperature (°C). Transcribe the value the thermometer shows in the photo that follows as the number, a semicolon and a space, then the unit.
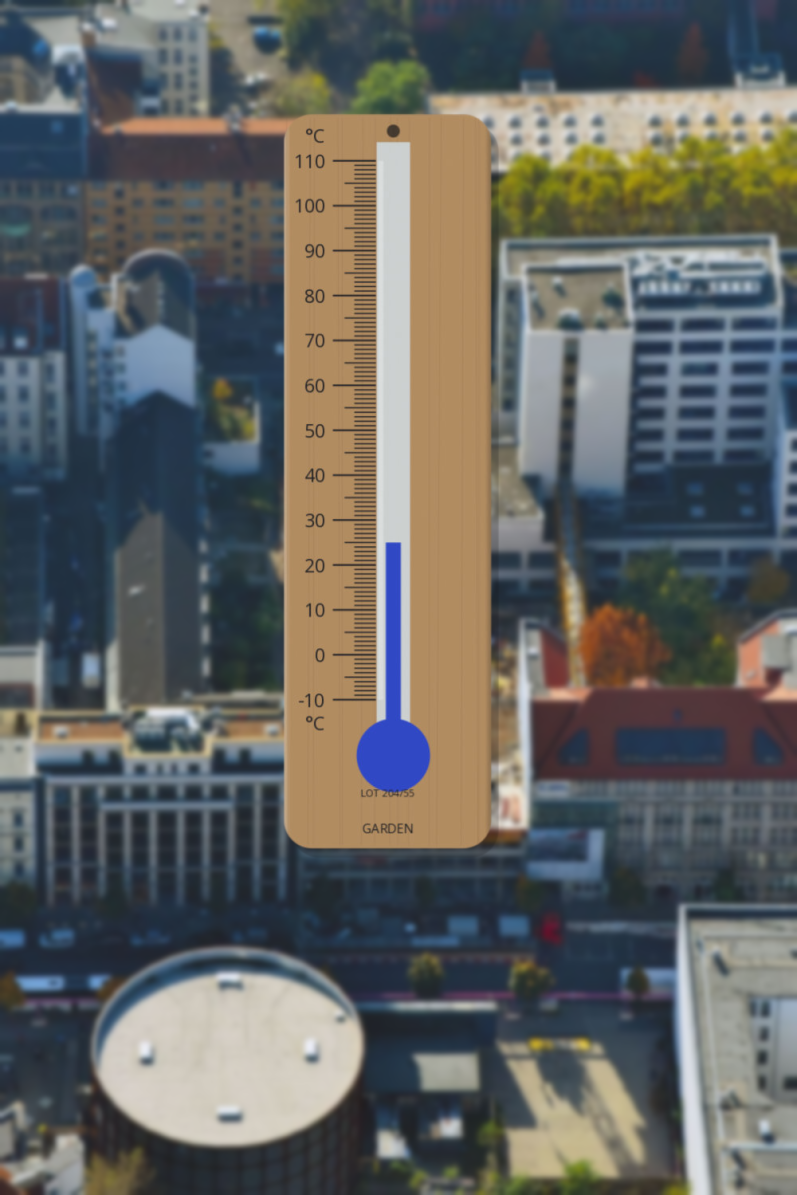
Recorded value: 25; °C
